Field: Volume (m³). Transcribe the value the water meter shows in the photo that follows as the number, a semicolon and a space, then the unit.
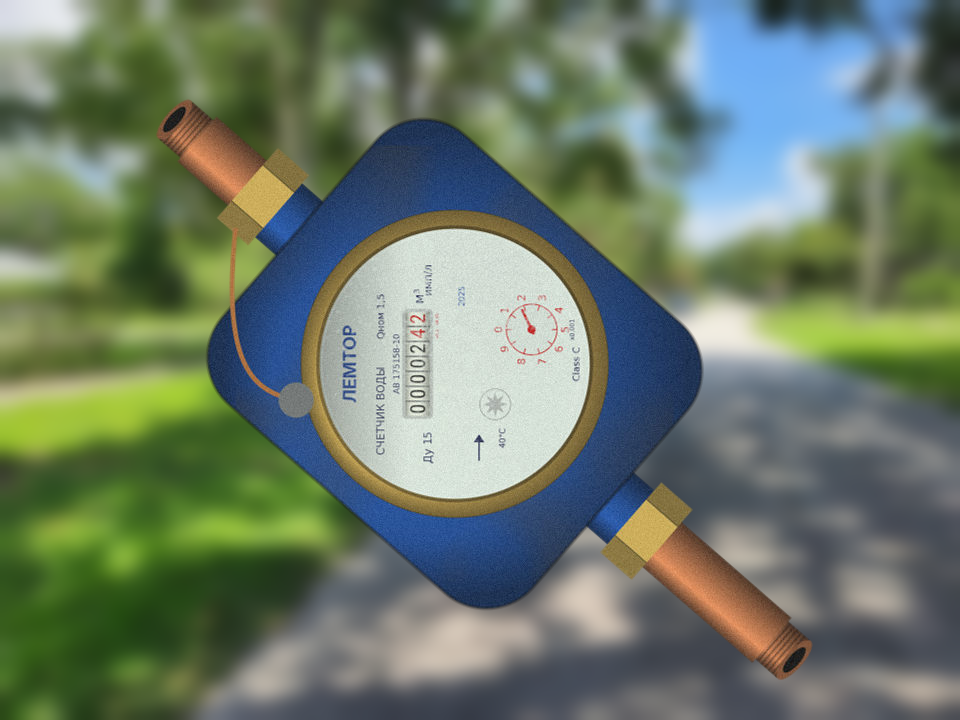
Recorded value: 2.421; m³
